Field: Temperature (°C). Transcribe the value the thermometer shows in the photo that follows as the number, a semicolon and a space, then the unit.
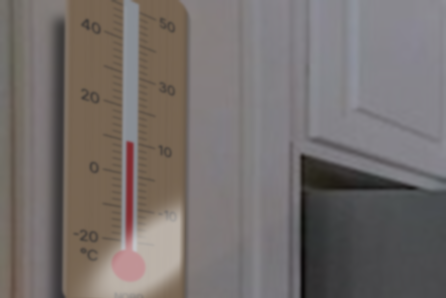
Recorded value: 10; °C
